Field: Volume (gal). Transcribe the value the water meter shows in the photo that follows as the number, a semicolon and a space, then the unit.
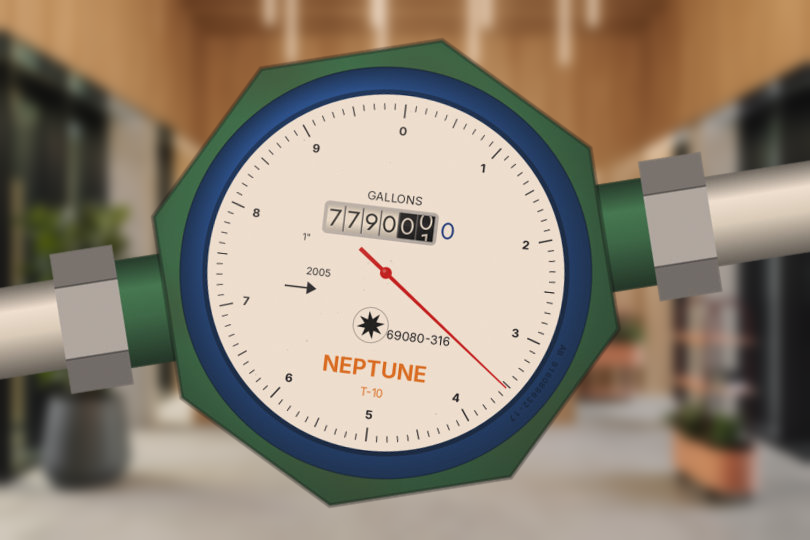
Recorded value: 7790003.5; gal
